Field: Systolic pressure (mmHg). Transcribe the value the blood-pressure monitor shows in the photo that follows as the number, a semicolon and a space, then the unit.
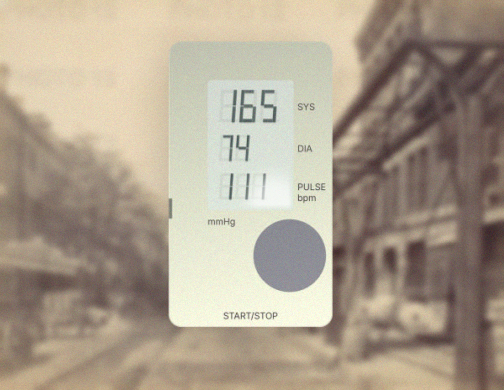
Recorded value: 165; mmHg
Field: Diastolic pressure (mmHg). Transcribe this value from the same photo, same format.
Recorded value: 74; mmHg
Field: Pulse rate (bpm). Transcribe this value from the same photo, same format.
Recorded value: 111; bpm
